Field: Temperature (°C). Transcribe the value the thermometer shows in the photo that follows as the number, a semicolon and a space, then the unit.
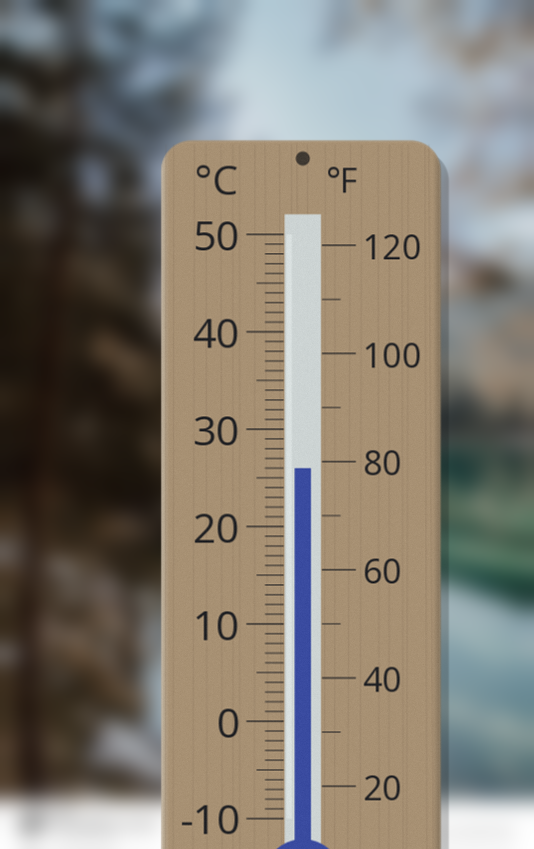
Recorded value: 26; °C
